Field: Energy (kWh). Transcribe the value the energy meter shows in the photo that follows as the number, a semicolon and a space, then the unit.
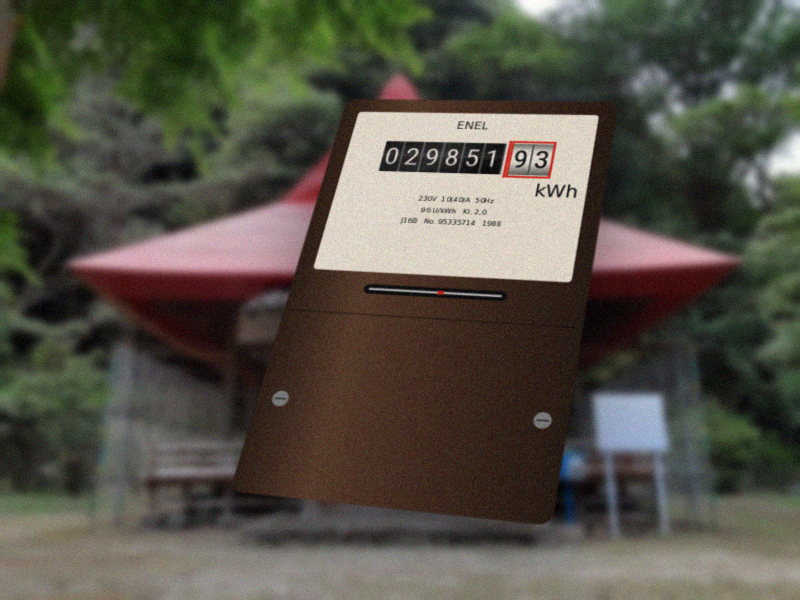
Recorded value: 29851.93; kWh
